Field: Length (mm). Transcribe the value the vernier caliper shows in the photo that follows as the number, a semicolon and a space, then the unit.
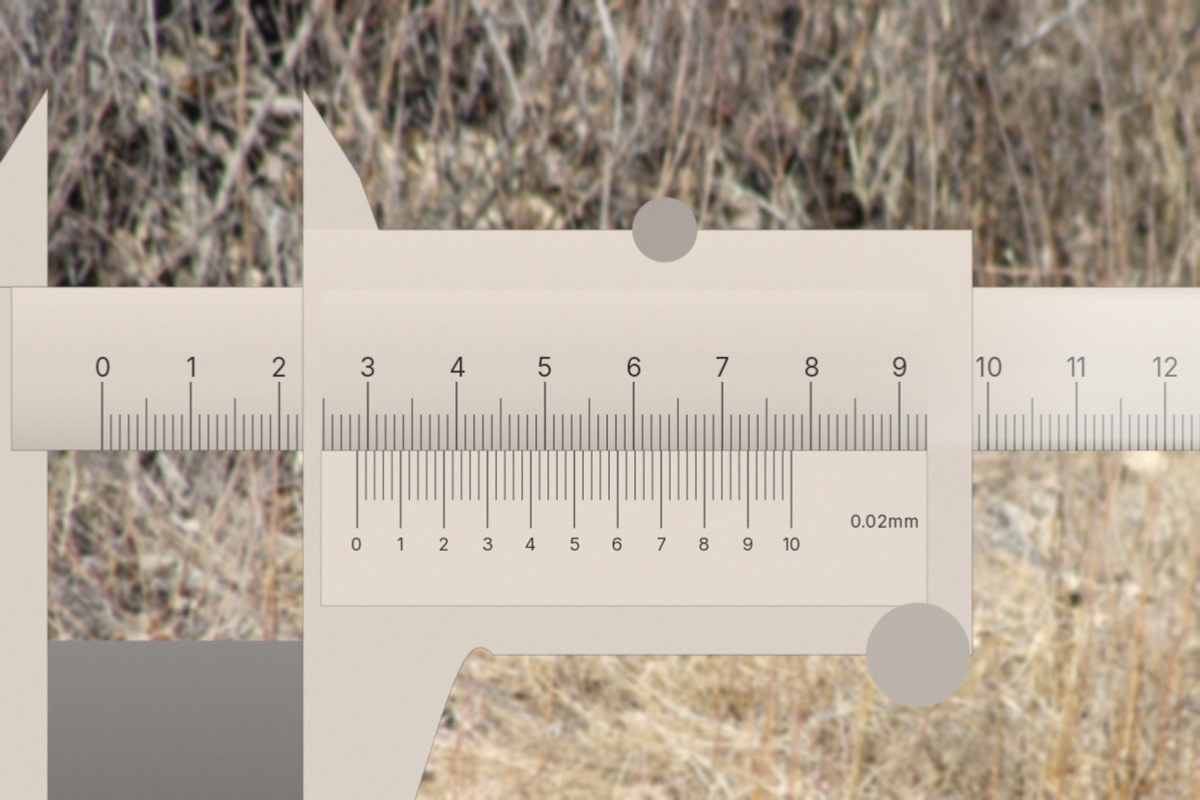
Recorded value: 28.8; mm
